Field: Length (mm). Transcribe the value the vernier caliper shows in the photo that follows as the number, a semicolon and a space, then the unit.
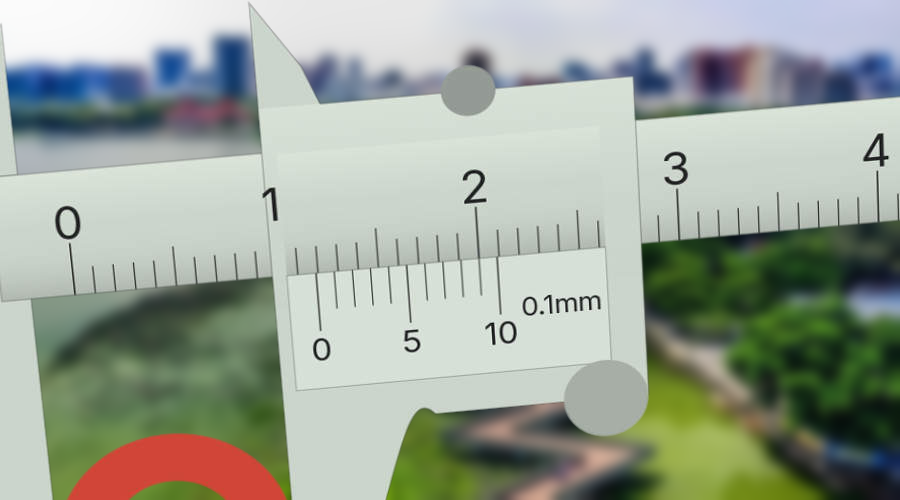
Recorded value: 11.9; mm
